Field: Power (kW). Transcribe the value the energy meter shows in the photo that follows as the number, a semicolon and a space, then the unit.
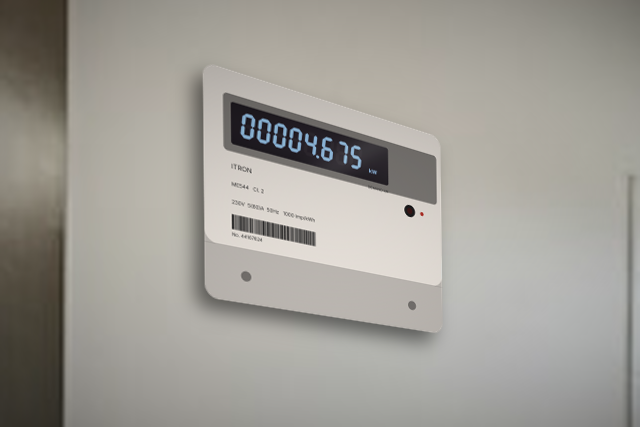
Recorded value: 4.675; kW
